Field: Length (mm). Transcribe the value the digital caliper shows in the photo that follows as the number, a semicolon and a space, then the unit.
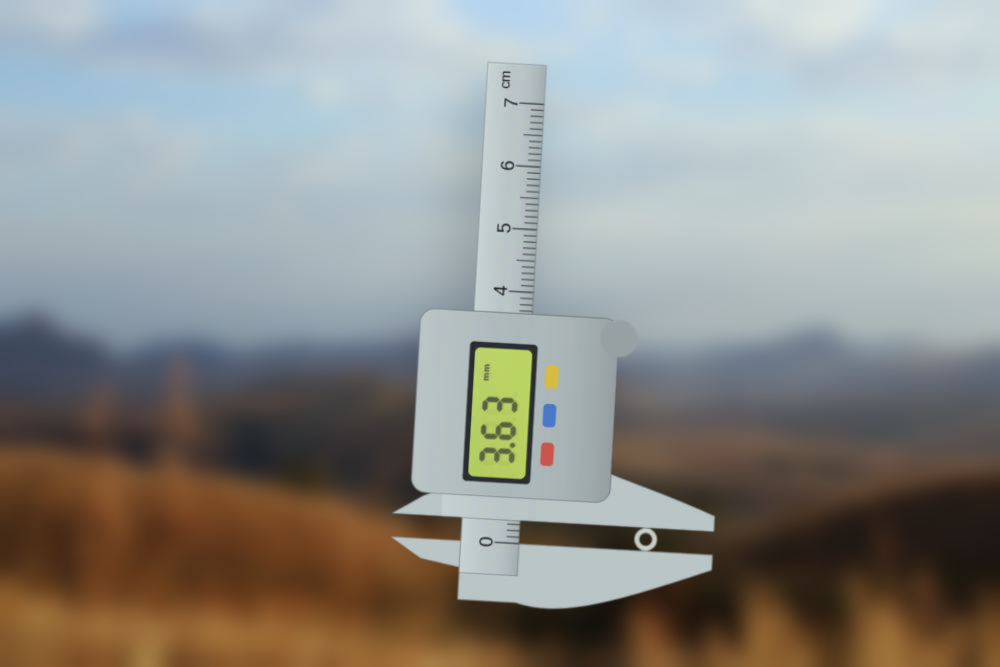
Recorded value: 3.63; mm
